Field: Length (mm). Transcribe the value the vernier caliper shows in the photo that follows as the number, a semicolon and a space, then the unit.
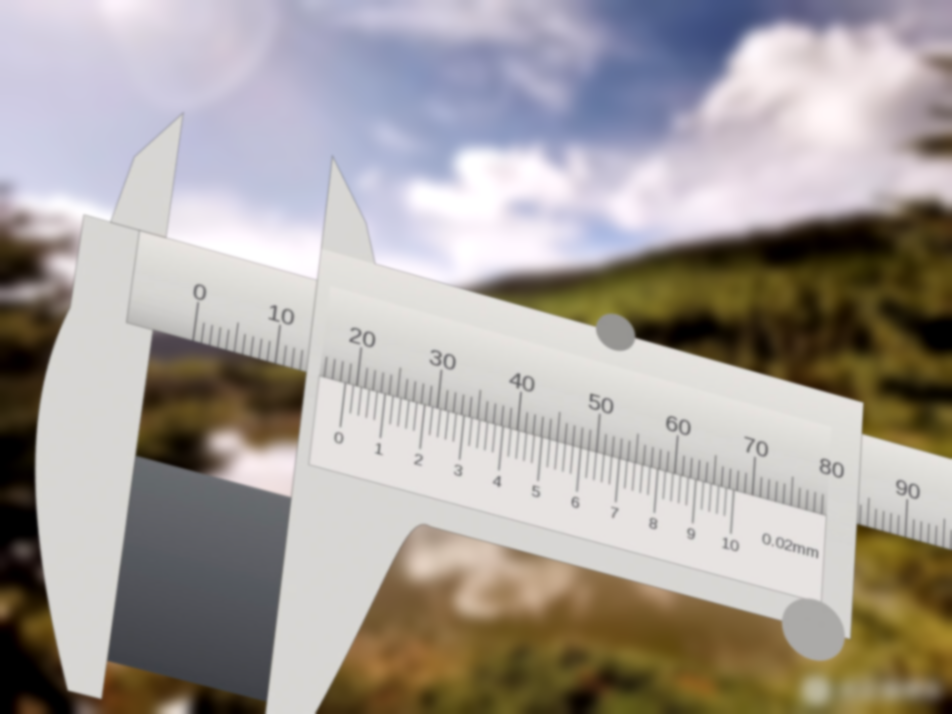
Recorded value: 18.6; mm
